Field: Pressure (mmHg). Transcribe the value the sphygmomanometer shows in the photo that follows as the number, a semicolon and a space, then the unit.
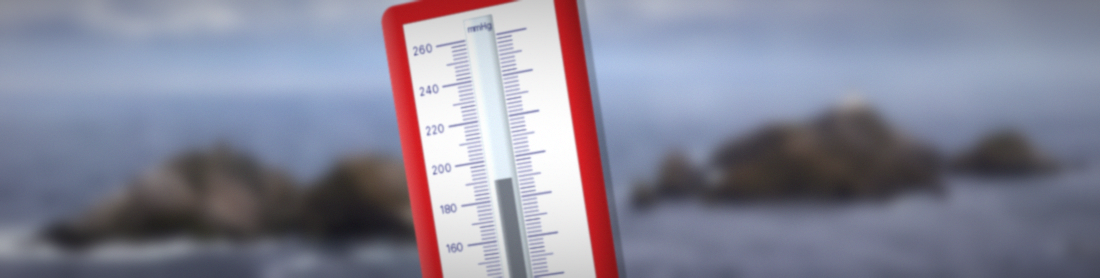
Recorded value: 190; mmHg
